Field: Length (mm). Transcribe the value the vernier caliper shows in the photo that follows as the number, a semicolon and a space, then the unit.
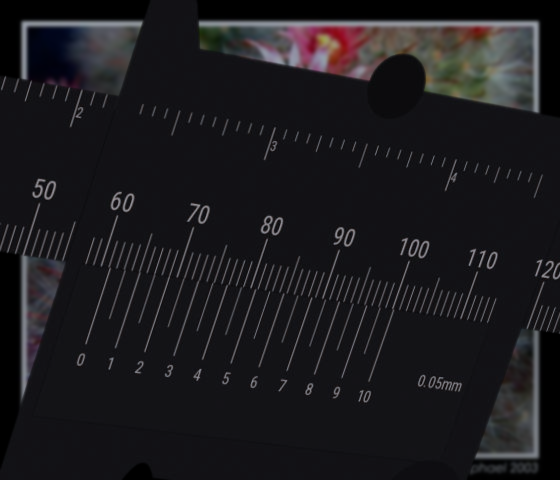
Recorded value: 61.2; mm
